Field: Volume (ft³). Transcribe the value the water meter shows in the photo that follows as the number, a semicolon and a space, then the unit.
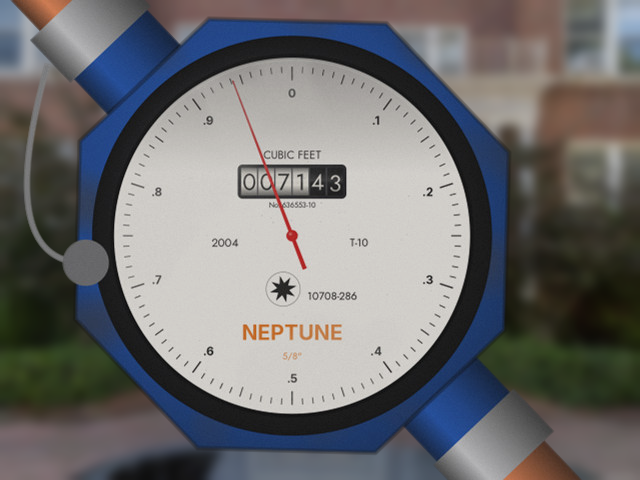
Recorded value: 7142.94; ft³
